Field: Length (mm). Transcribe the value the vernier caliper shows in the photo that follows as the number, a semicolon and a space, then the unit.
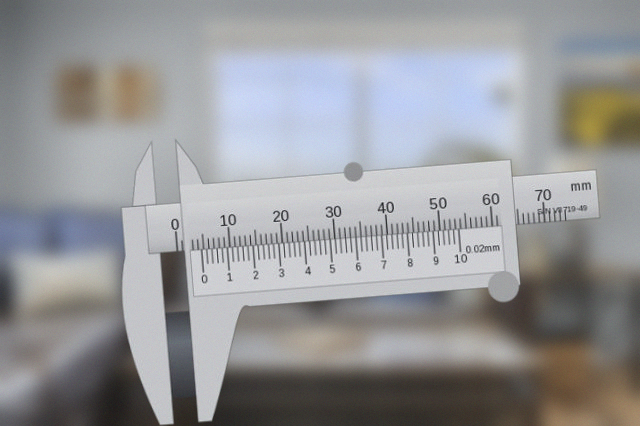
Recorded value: 4.6; mm
